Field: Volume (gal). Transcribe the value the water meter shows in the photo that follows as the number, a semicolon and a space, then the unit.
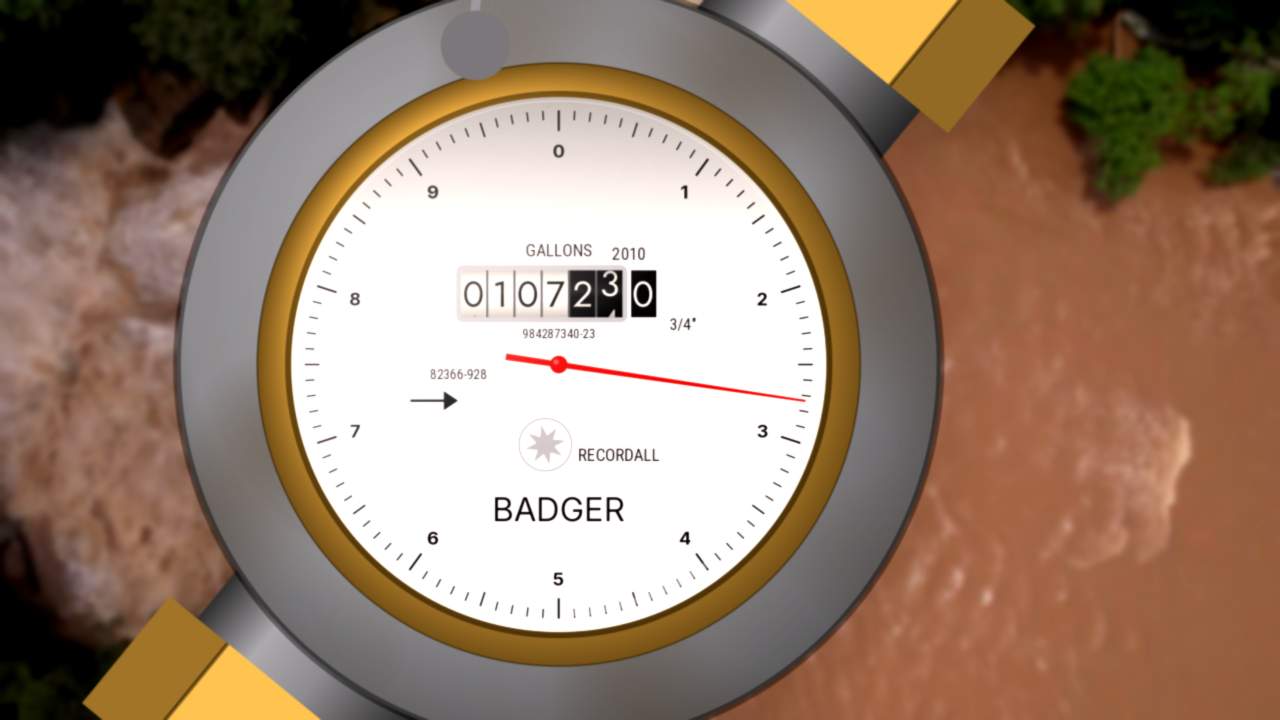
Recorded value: 107232.7; gal
